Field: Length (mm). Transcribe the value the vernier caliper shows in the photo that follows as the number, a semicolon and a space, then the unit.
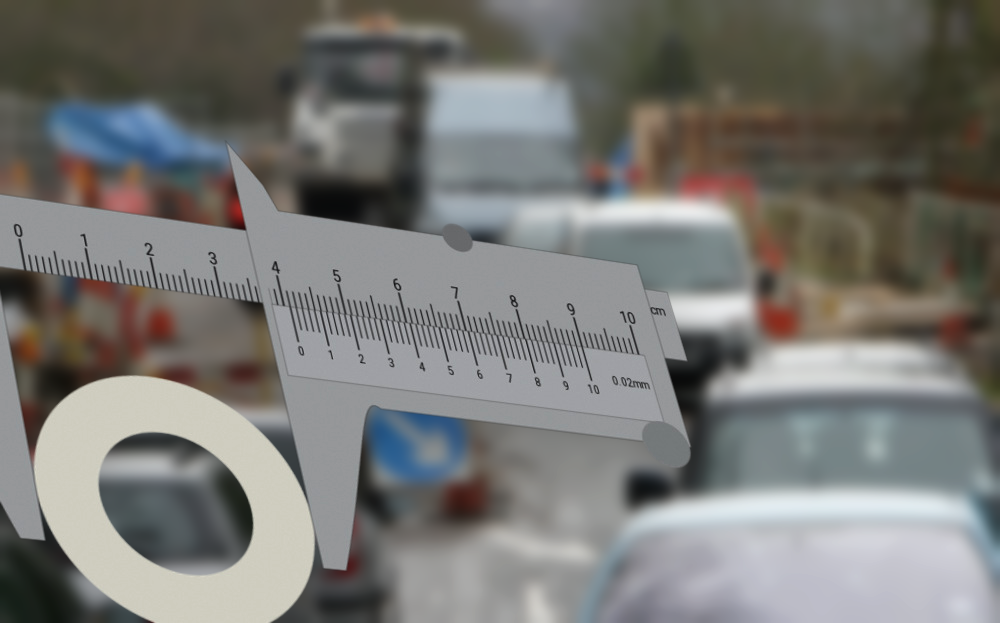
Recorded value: 41.0; mm
